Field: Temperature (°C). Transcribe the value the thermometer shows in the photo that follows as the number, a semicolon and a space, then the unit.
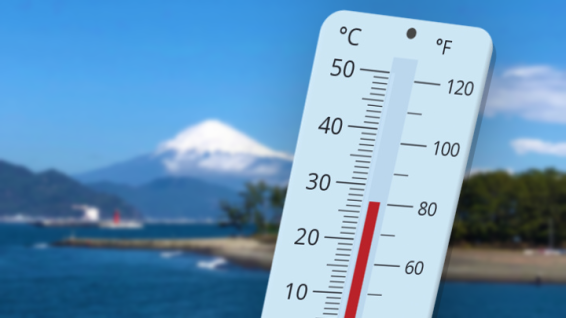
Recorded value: 27; °C
